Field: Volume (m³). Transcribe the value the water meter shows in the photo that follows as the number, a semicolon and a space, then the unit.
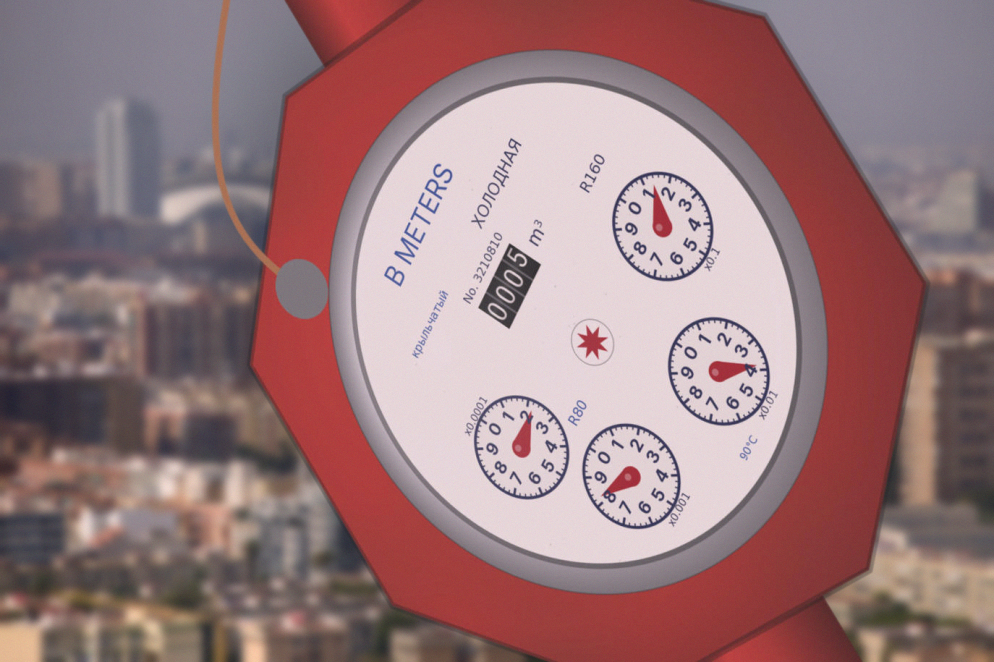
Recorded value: 5.1382; m³
